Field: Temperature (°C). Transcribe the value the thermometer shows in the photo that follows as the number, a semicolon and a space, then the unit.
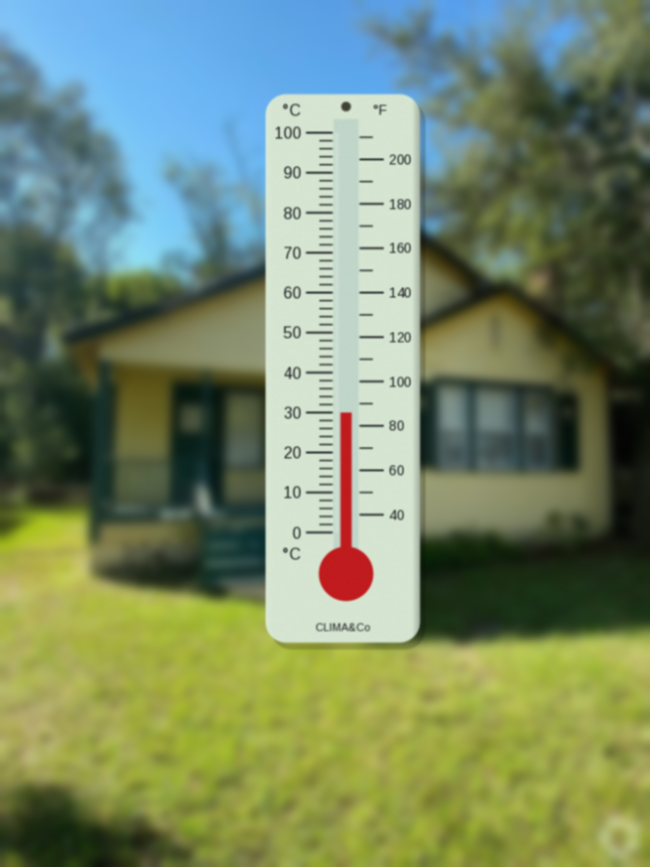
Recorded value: 30; °C
